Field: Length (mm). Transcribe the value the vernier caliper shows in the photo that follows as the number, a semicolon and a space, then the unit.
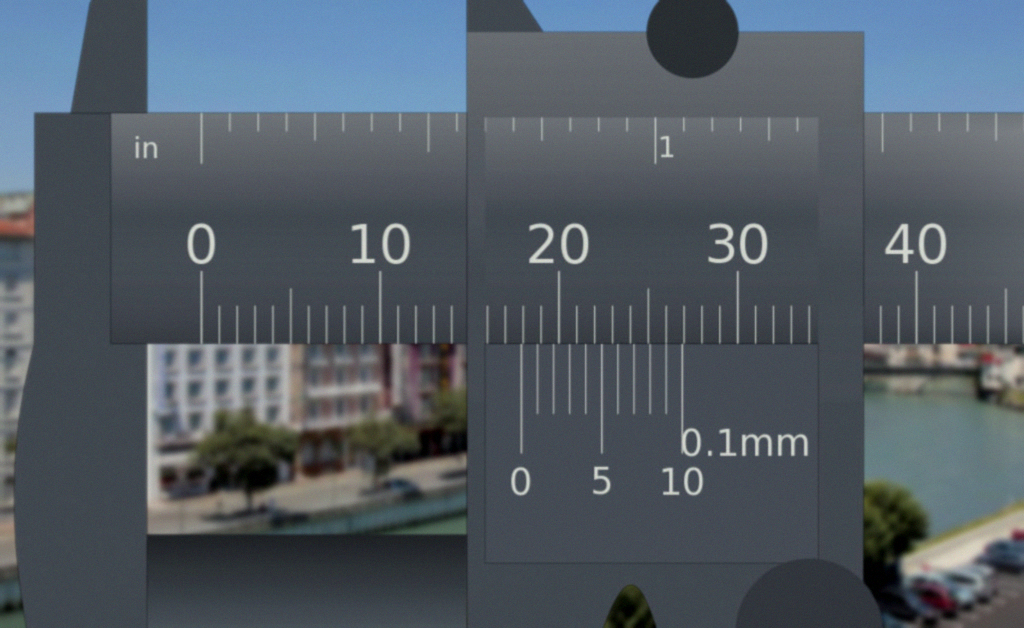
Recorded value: 17.9; mm
